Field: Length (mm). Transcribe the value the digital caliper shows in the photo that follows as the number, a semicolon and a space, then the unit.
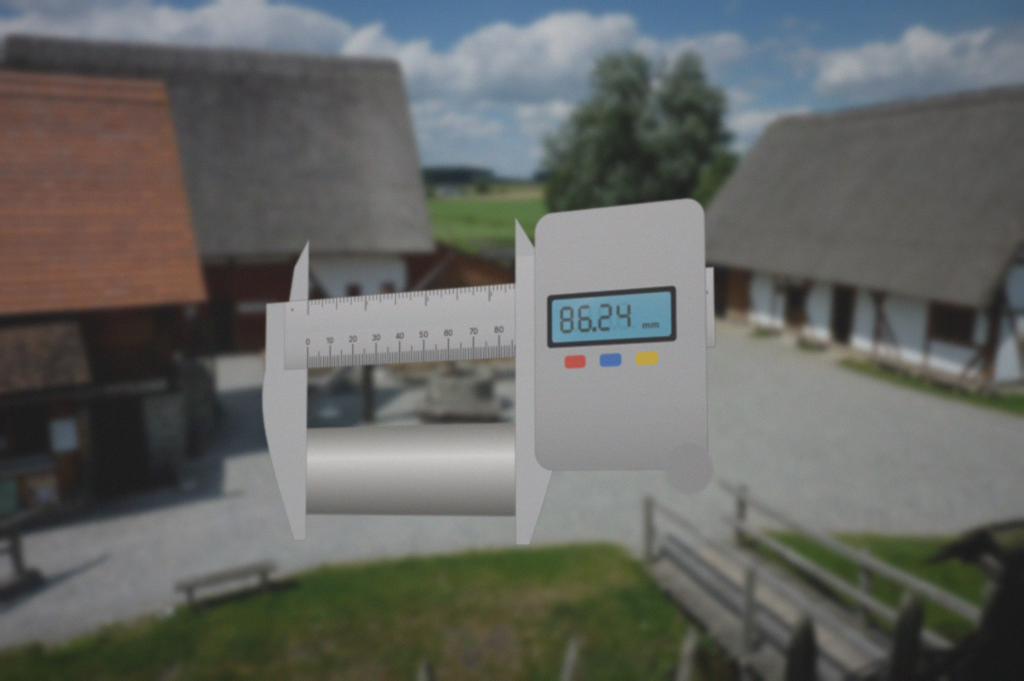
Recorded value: 86.24; mm
